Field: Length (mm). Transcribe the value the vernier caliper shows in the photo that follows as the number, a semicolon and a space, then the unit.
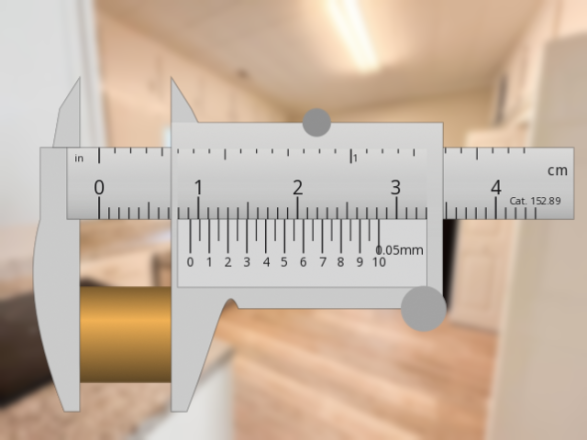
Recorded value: 9.2; mm
